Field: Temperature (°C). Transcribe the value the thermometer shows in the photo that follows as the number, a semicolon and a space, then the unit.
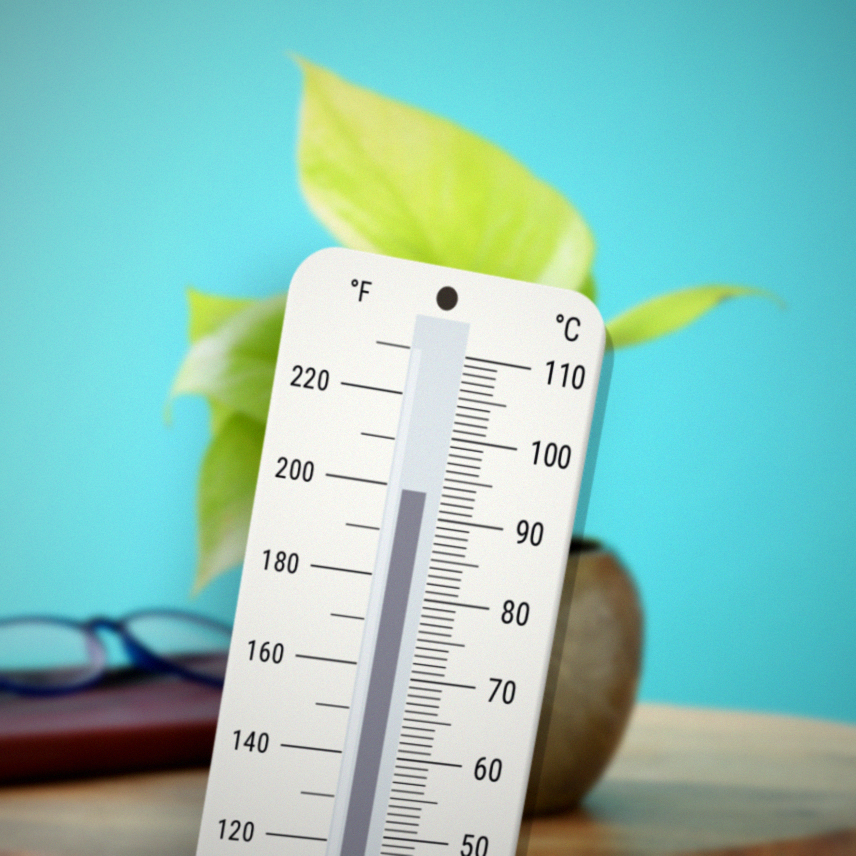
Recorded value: 93; °C
